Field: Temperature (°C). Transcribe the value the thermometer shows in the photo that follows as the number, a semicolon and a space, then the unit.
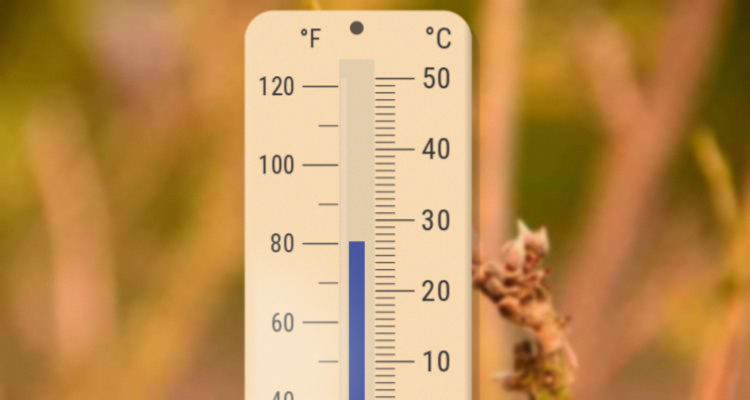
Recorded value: 27; °C
